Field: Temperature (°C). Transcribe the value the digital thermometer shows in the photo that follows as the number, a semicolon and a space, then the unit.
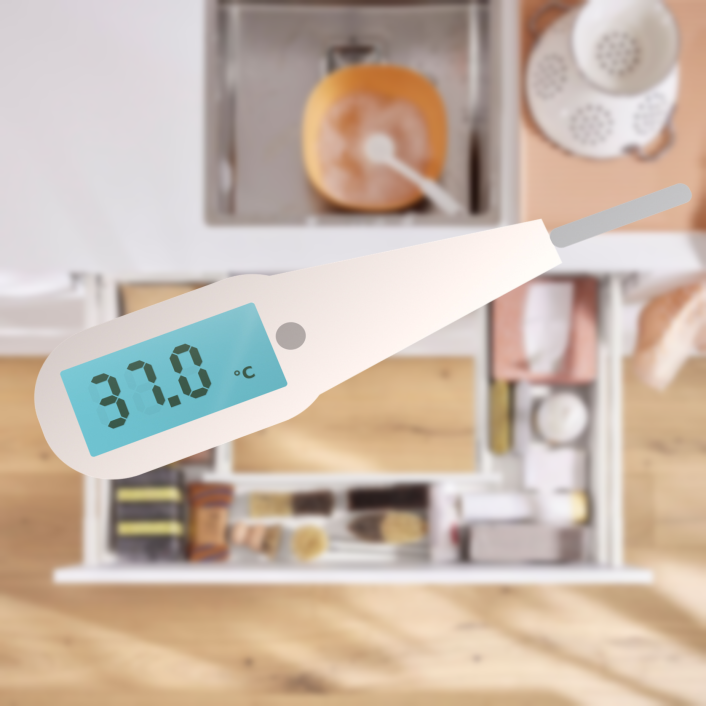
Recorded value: 37.0; °C
